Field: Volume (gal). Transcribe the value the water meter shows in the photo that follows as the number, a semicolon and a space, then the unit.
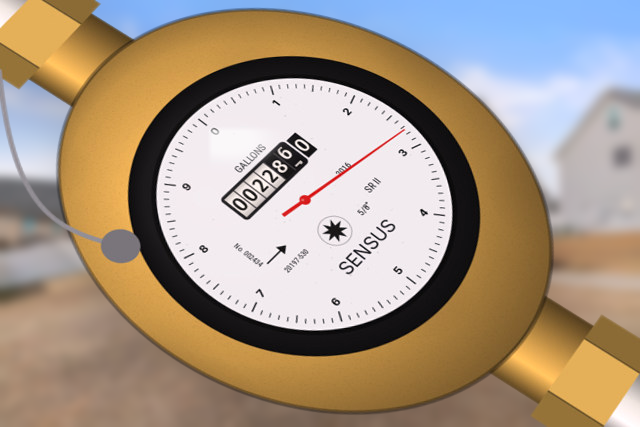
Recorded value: 22862.7; gal
